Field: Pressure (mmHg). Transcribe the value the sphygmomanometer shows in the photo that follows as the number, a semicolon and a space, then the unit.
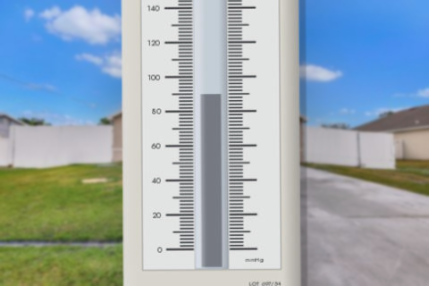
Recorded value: 90; mmHg
